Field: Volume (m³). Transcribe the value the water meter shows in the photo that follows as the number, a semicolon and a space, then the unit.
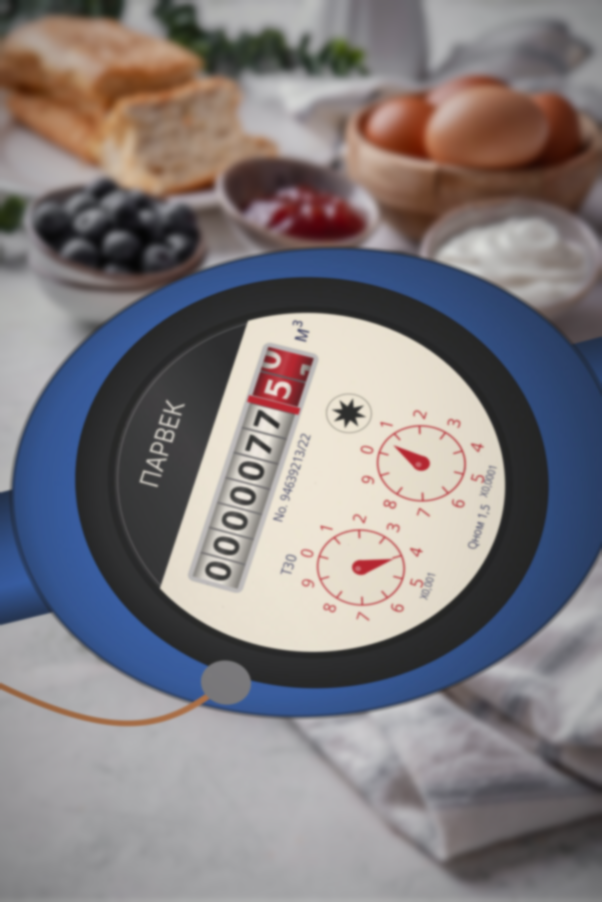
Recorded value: 77.5040; m³
